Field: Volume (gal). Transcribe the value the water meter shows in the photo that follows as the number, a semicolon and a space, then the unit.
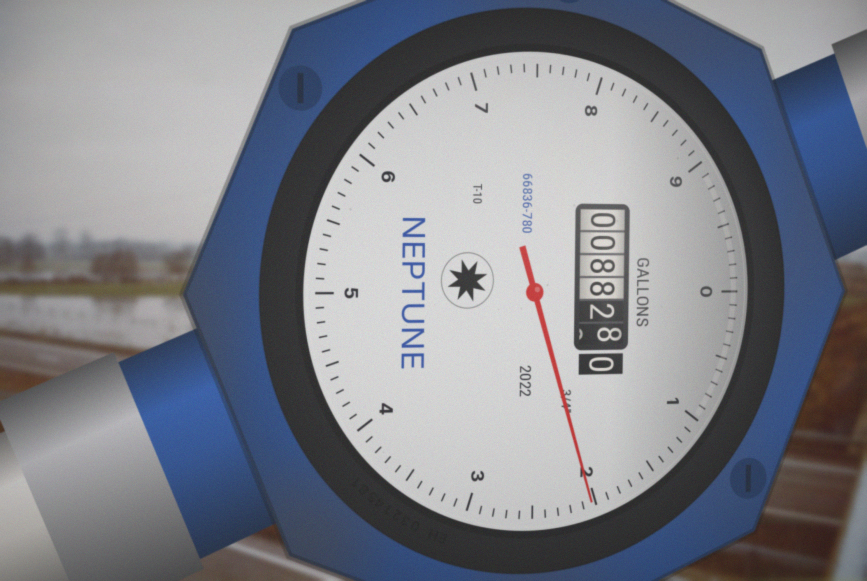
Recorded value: 88282.0; gal
